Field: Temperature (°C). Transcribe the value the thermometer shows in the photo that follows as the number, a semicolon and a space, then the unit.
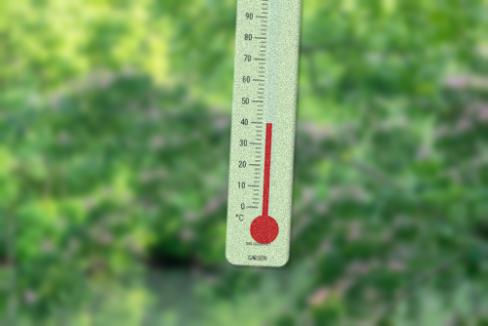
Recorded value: 40; °C
